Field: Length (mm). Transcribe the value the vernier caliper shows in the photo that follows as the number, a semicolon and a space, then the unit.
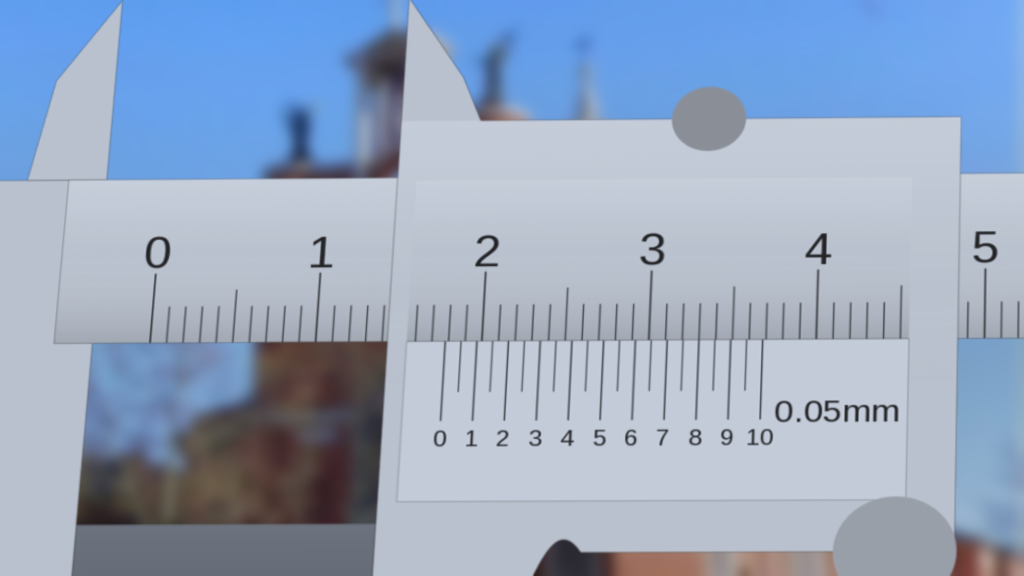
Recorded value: 17.8; mm
